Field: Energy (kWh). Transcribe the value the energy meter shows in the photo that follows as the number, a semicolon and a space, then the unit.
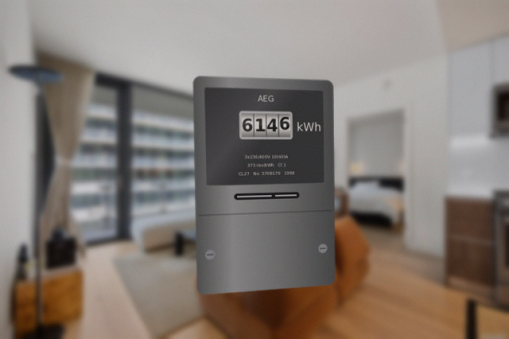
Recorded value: 6146; kWh
